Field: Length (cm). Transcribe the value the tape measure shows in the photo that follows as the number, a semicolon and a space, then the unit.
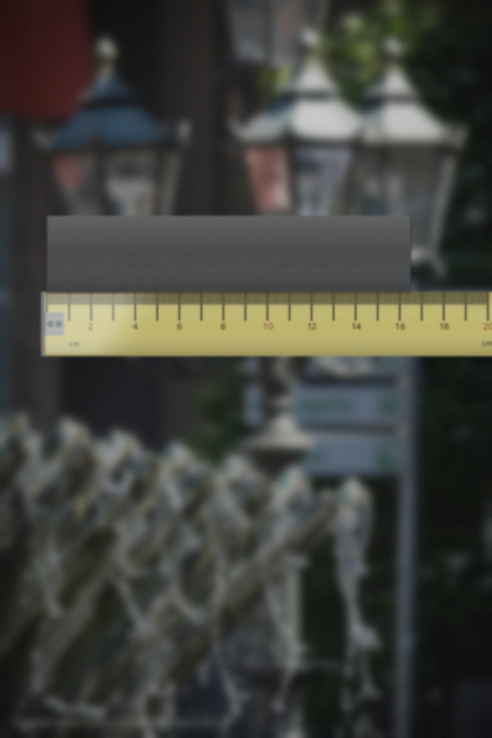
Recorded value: 16.5; cm
